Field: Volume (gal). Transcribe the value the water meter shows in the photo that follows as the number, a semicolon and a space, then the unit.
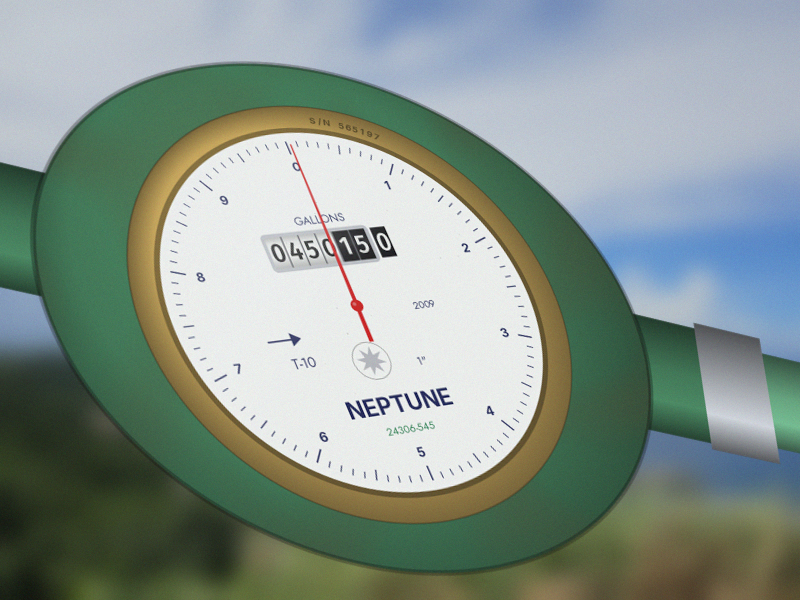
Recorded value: 450150.0; gal
